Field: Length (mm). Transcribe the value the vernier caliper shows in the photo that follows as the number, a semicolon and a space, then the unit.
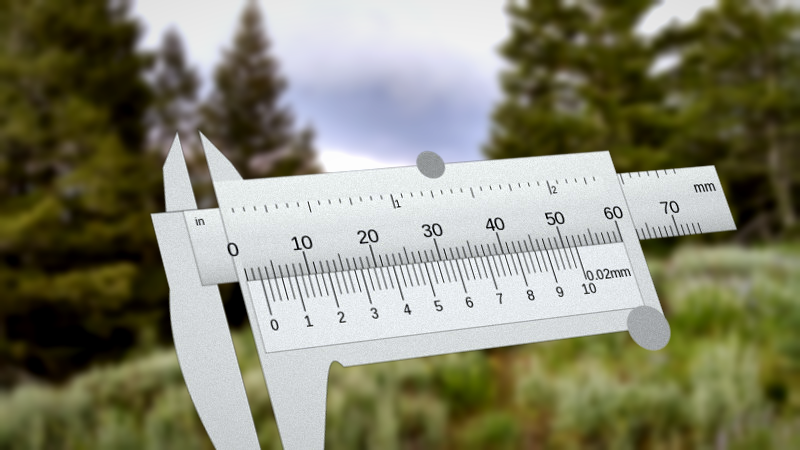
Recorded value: 3.0; mm
